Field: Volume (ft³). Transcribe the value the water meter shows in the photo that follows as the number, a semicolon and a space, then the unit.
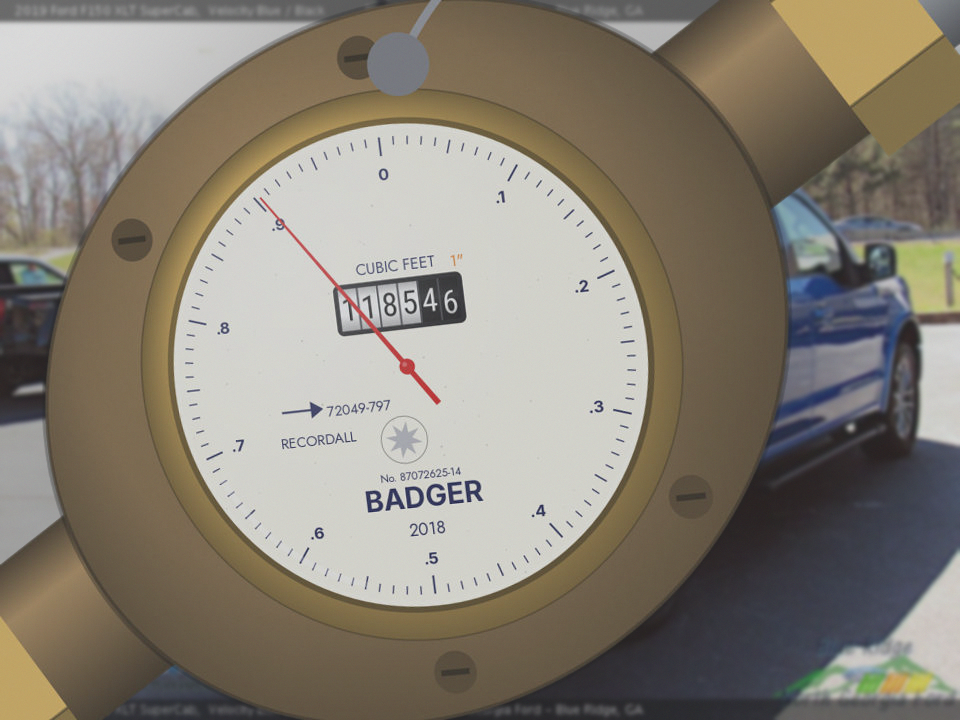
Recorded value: 118545.90; ft³
